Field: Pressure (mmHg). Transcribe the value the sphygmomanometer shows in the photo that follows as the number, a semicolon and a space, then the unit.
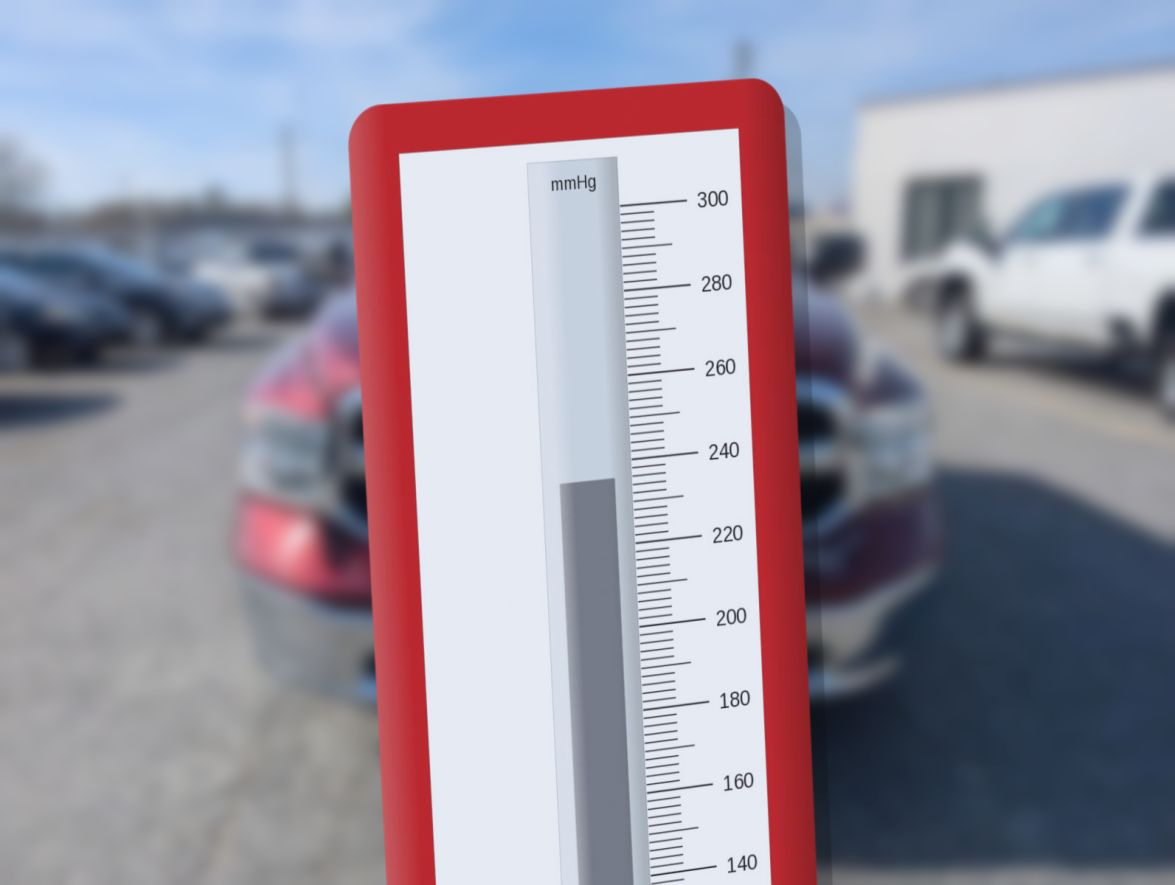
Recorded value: 236; mmHg
